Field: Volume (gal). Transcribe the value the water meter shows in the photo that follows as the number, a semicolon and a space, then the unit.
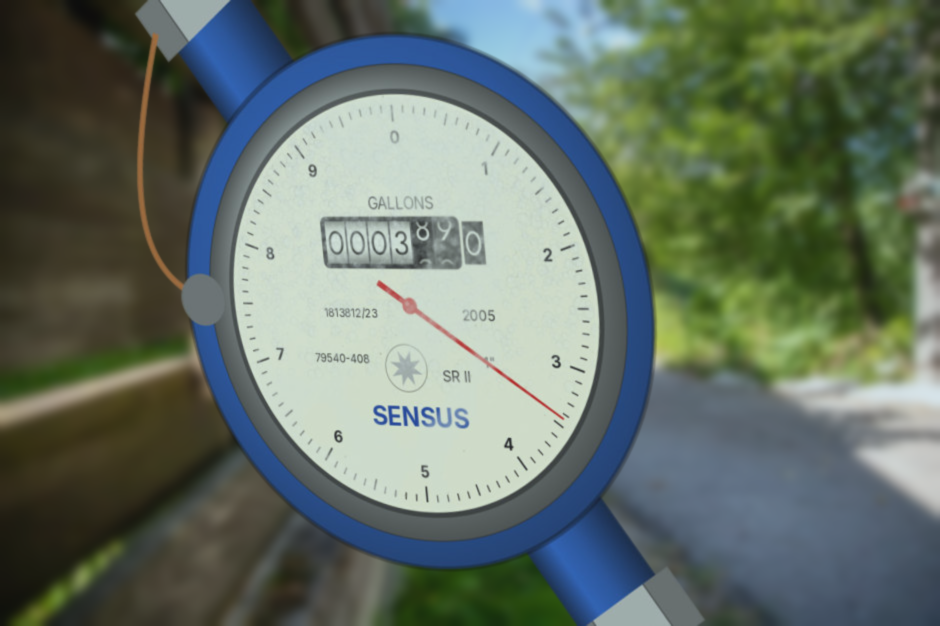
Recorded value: 3893.4; gal
